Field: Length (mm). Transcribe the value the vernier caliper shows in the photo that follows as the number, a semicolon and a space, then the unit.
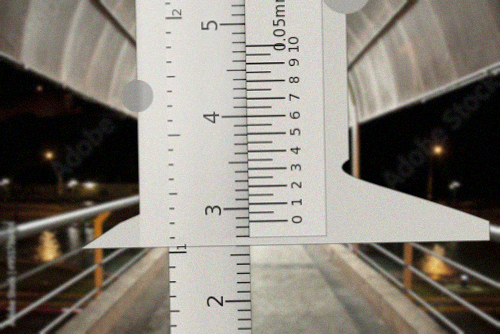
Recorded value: 28.6; mm
